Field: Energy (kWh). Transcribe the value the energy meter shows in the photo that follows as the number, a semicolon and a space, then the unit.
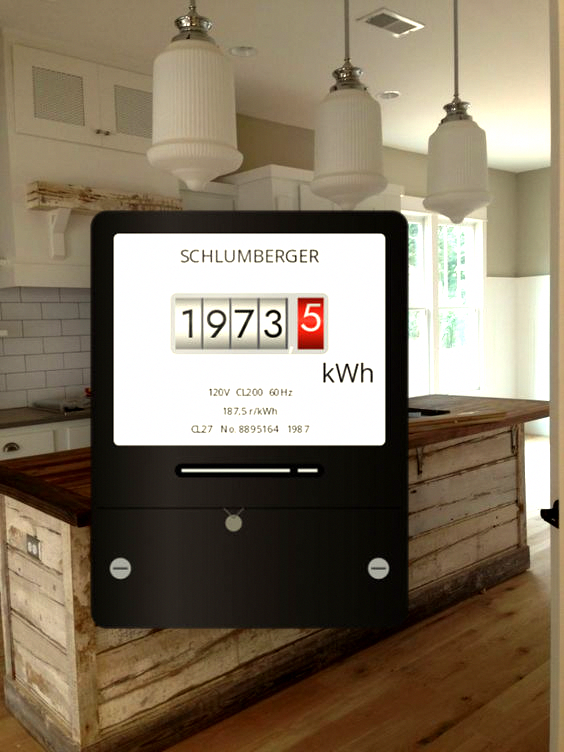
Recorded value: 1973.5; kWh
